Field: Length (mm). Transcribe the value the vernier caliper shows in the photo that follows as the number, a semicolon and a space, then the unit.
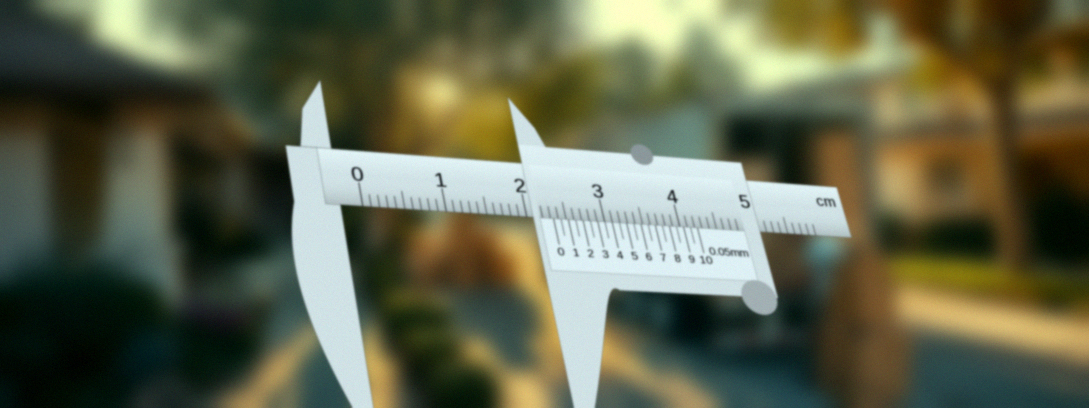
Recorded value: 23.4; mm
